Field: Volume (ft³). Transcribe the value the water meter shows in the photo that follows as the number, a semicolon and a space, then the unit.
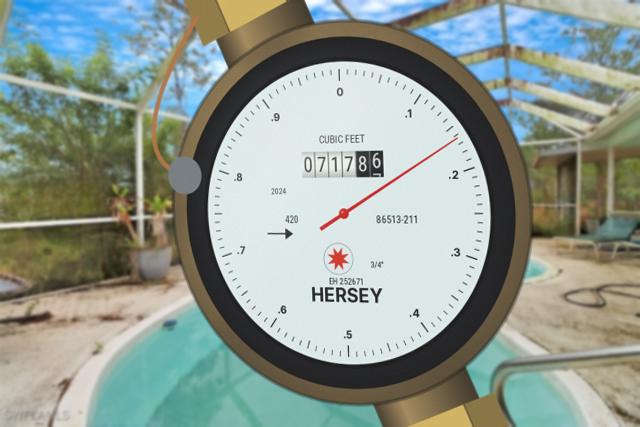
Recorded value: 71786.16; ft³
